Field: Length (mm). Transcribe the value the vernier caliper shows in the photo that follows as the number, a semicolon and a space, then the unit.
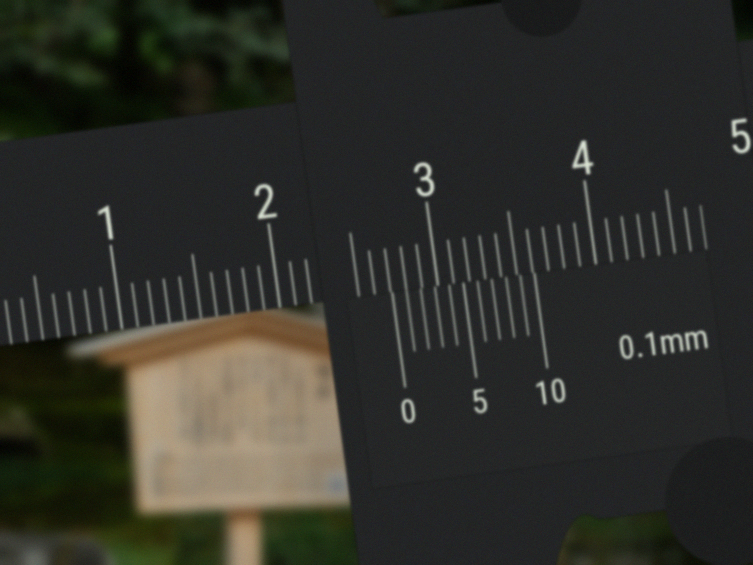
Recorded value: 27.1; mm
